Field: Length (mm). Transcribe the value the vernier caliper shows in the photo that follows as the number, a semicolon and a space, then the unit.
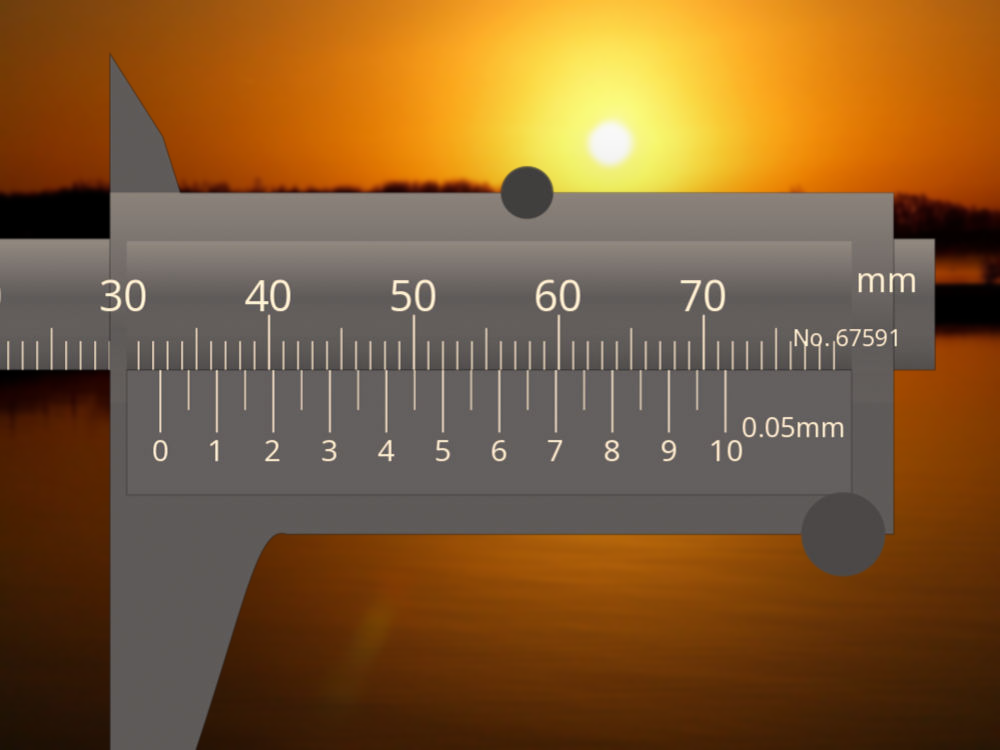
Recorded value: 32.5; mm
